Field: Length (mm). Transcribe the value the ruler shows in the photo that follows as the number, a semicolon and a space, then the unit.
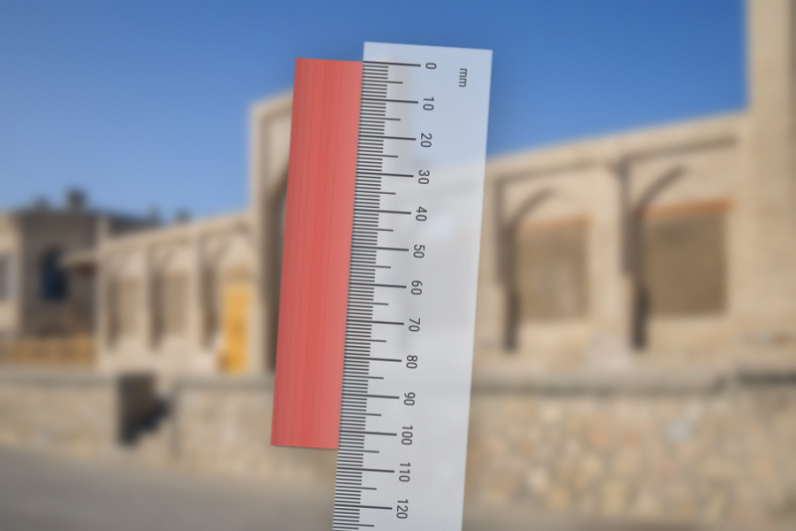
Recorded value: 105; mm
